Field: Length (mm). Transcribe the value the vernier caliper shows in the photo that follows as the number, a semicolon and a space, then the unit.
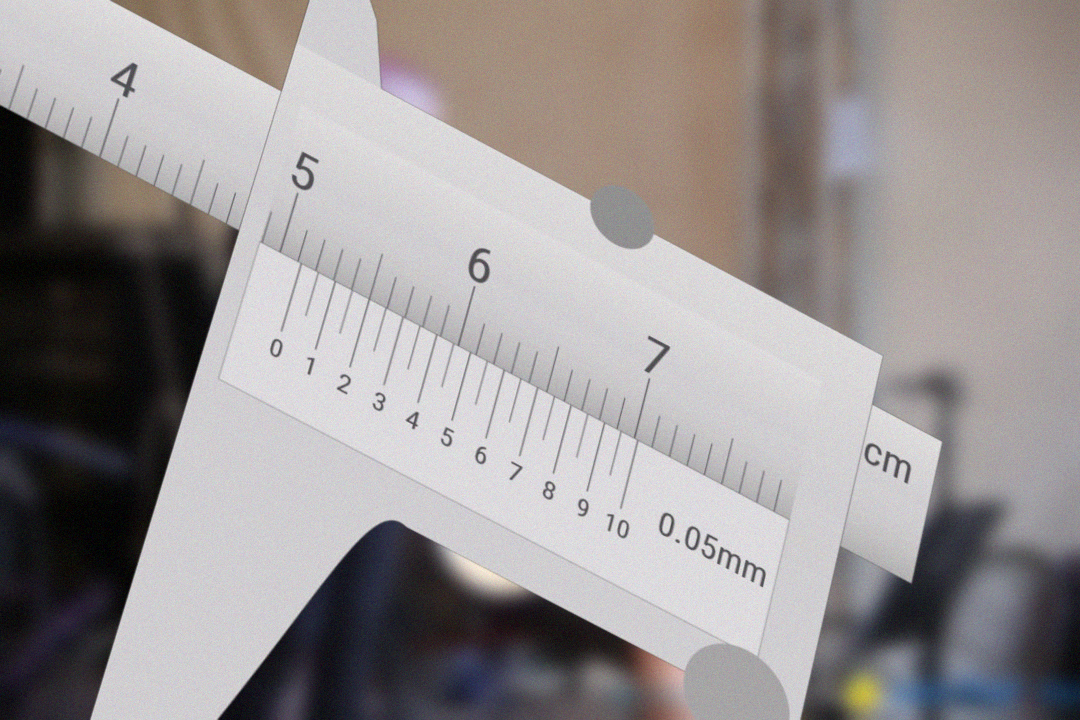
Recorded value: 51.2; mm
